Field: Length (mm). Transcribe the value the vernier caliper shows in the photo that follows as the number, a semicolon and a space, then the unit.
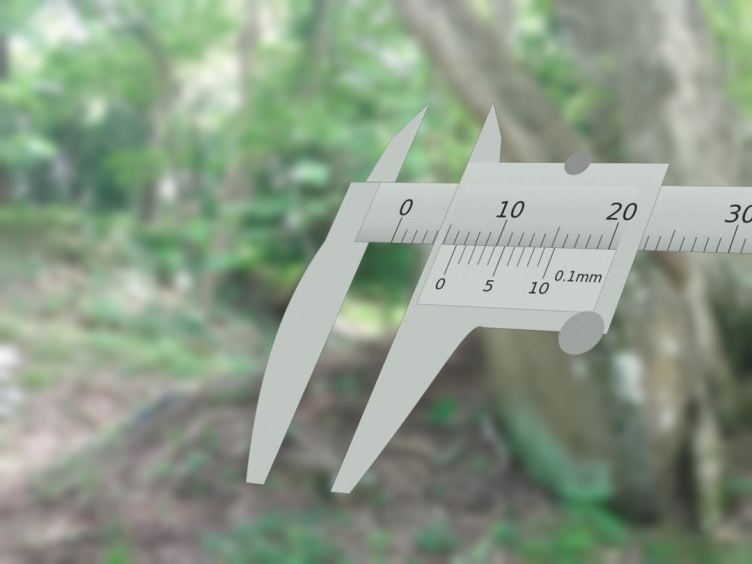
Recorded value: 6.3; mm
